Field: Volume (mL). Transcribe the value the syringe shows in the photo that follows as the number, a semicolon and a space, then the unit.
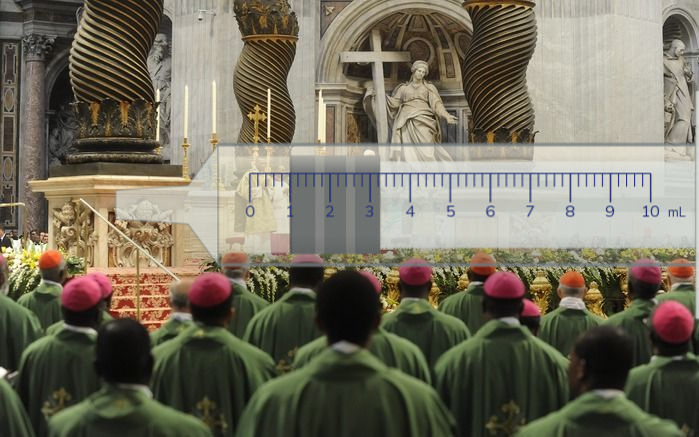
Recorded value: 1; mL
